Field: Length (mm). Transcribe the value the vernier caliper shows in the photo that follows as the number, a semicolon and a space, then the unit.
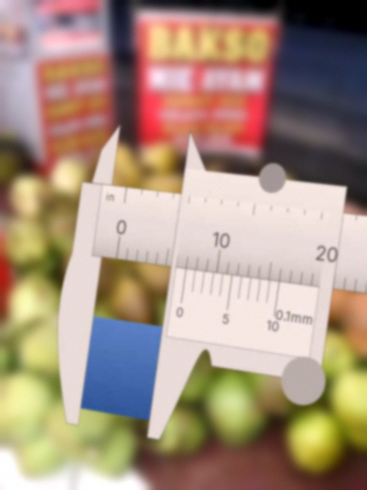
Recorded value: 7.0; mm
